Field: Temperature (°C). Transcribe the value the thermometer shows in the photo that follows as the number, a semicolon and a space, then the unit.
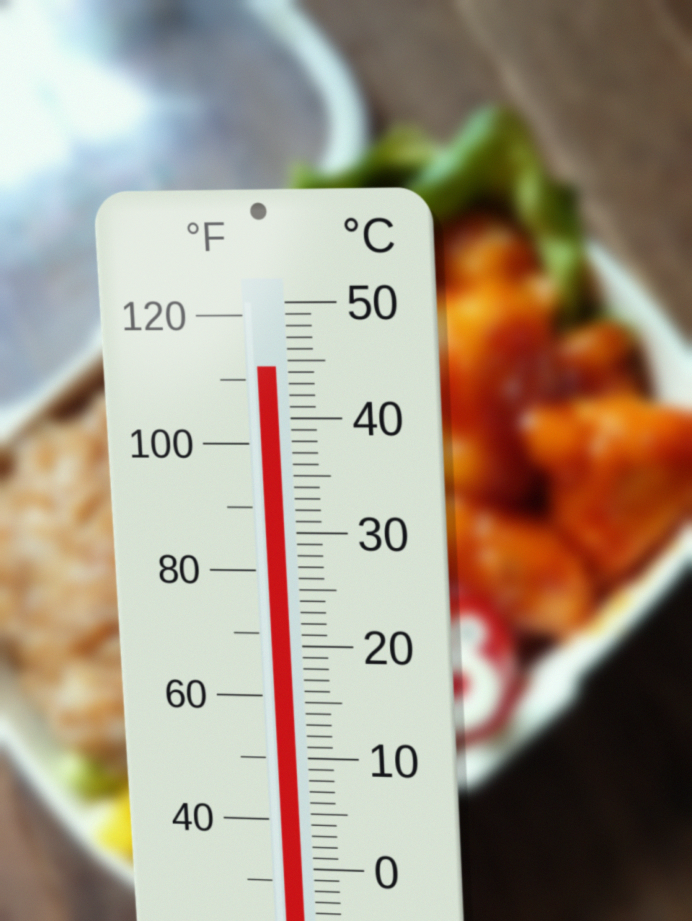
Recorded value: 44.5; °C
